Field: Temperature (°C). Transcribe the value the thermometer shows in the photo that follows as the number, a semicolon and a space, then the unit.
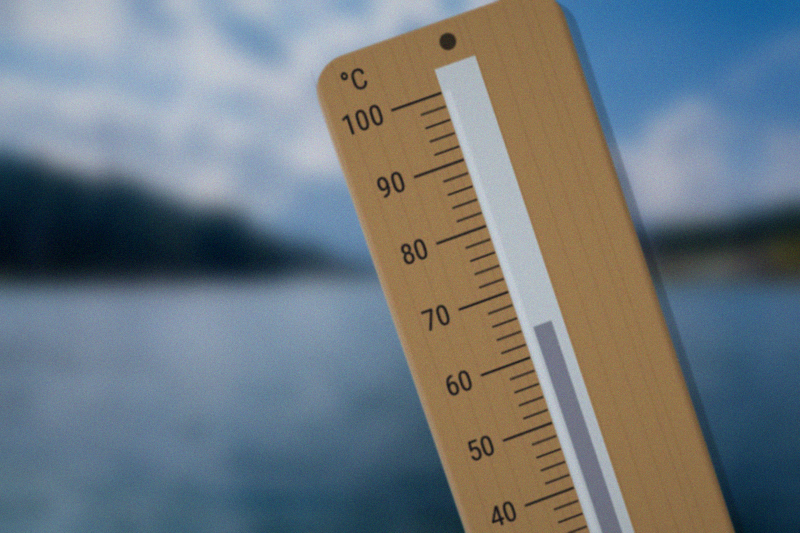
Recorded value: 64; °C
